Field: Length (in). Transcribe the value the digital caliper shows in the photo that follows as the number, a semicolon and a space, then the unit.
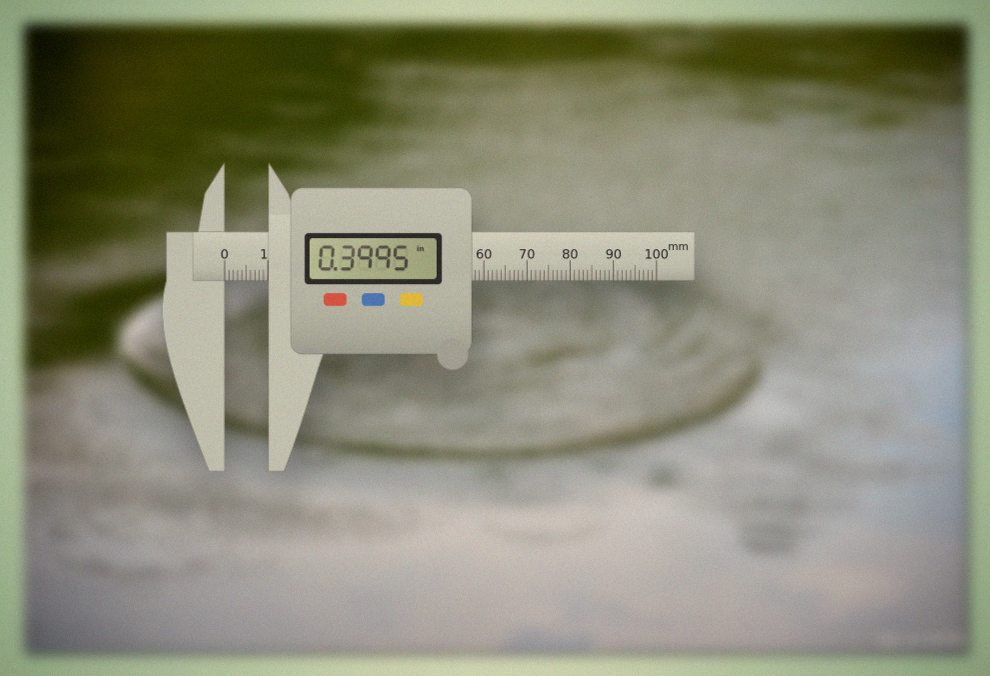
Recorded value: 0.3995; in
